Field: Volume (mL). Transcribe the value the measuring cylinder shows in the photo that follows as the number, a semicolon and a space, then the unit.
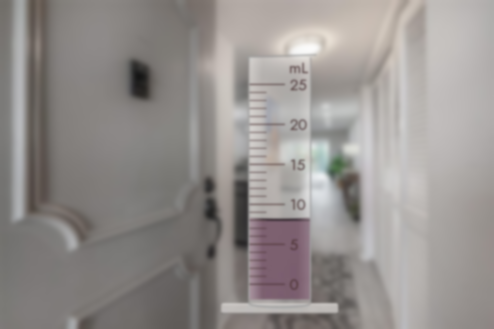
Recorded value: 8; mL
